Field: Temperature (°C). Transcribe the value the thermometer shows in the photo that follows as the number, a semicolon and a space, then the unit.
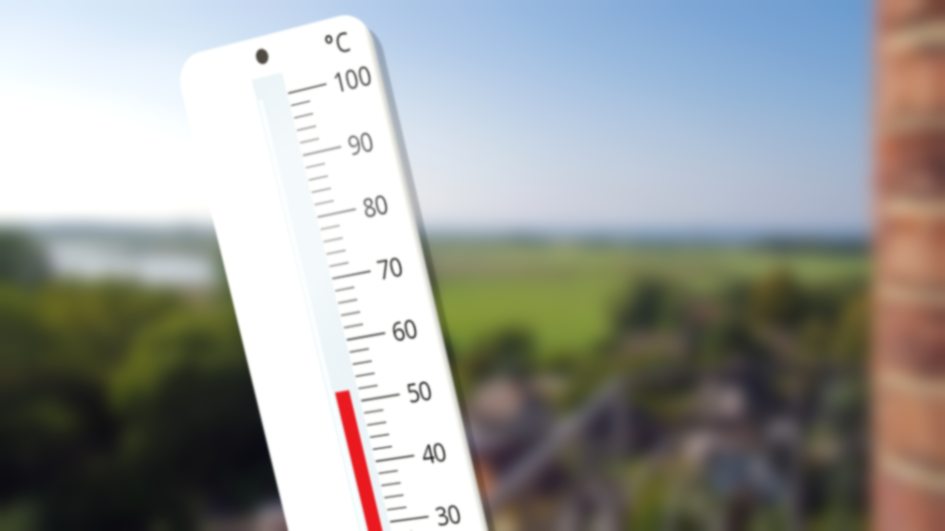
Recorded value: 52; °C
